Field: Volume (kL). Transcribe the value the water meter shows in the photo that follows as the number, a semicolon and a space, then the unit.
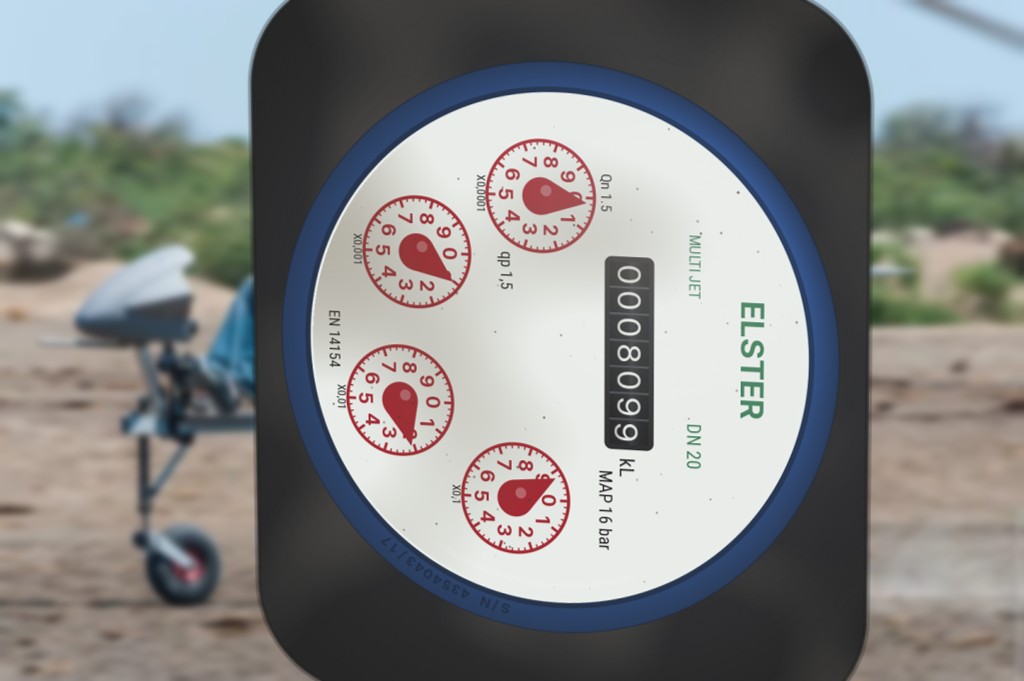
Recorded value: 8098.9210; kL
